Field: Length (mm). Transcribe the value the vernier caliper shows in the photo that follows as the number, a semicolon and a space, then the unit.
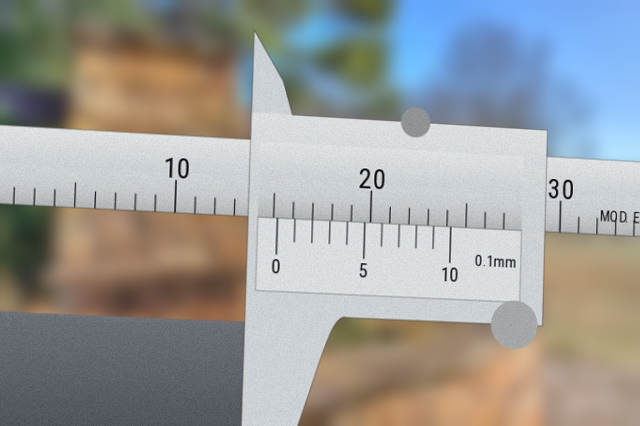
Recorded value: 15.2; mm
